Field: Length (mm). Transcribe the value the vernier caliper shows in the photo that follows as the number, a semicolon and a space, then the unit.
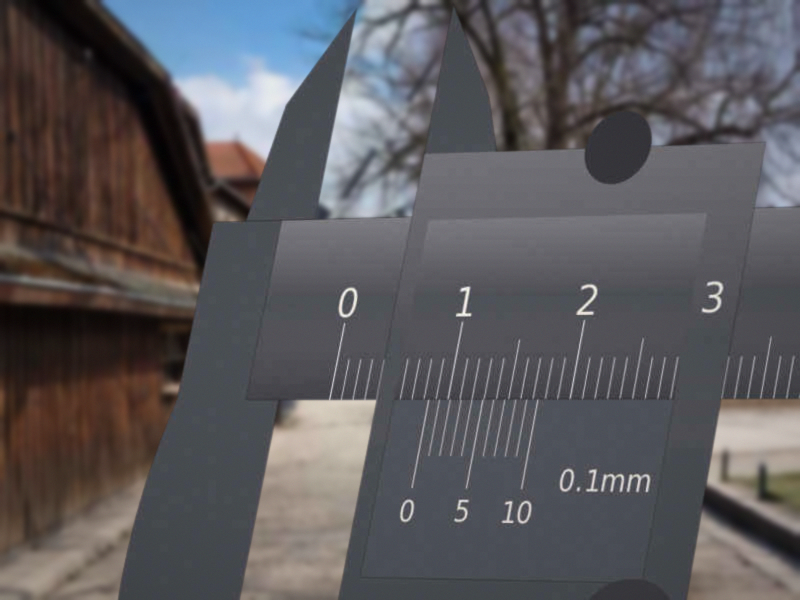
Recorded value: 8.4; mm
